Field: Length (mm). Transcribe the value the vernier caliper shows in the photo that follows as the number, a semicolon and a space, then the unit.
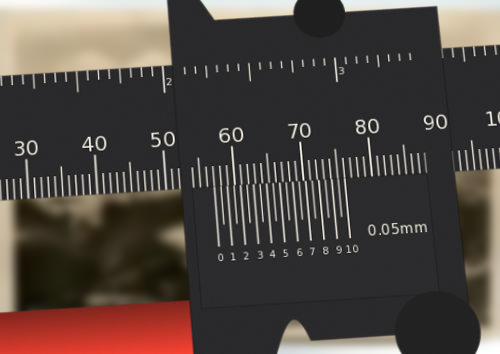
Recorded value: 57.0; mm
